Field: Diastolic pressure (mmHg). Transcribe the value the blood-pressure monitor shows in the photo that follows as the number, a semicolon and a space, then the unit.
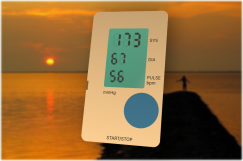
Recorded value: 67; mmHg
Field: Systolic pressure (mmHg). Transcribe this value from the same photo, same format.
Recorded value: 173; mmHg
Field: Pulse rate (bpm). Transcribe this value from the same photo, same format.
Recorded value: 56; bpm
